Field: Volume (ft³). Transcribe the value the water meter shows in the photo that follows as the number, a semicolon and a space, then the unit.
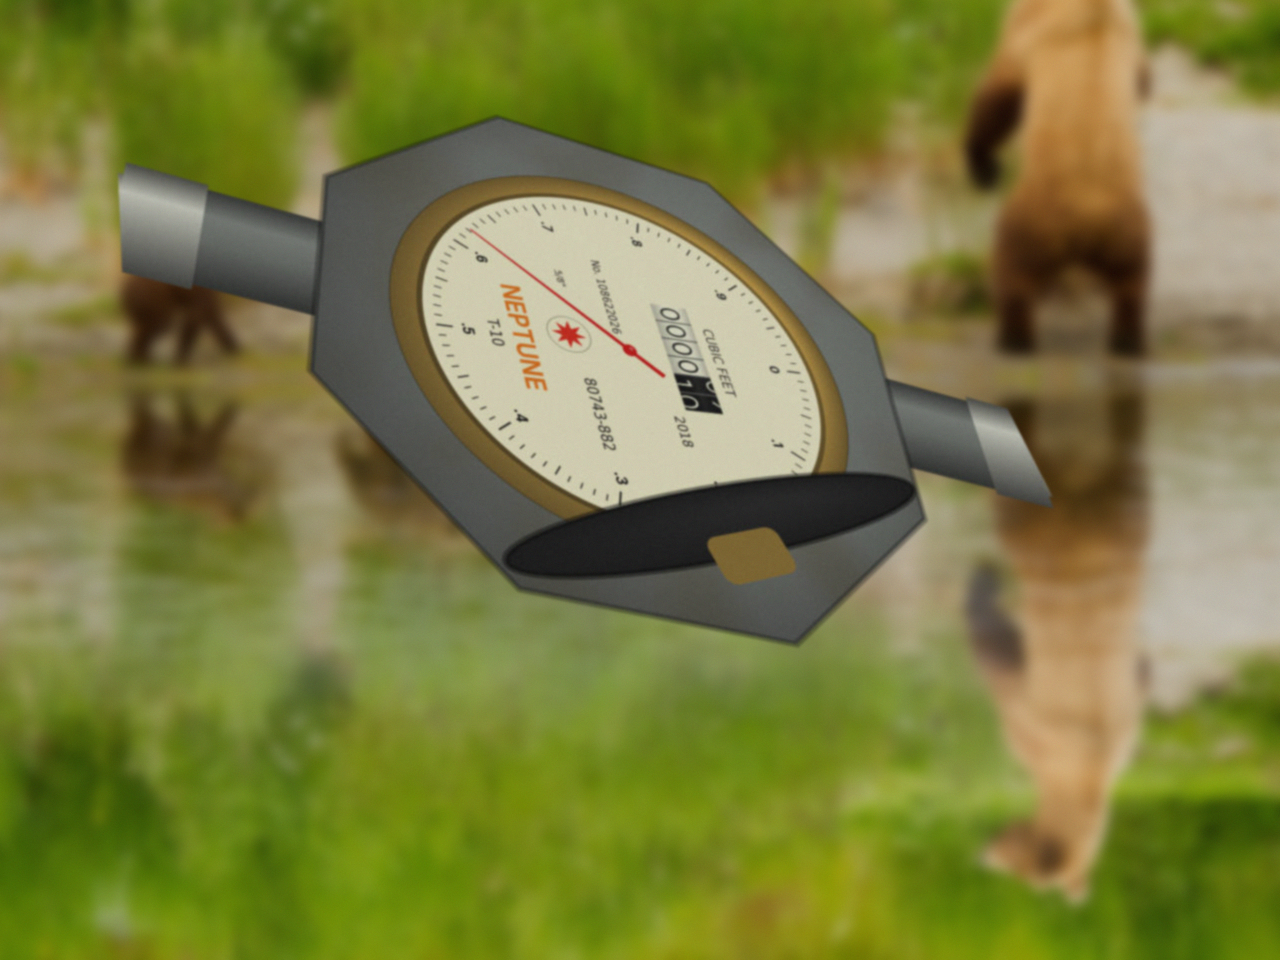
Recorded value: 9.62; ft³
